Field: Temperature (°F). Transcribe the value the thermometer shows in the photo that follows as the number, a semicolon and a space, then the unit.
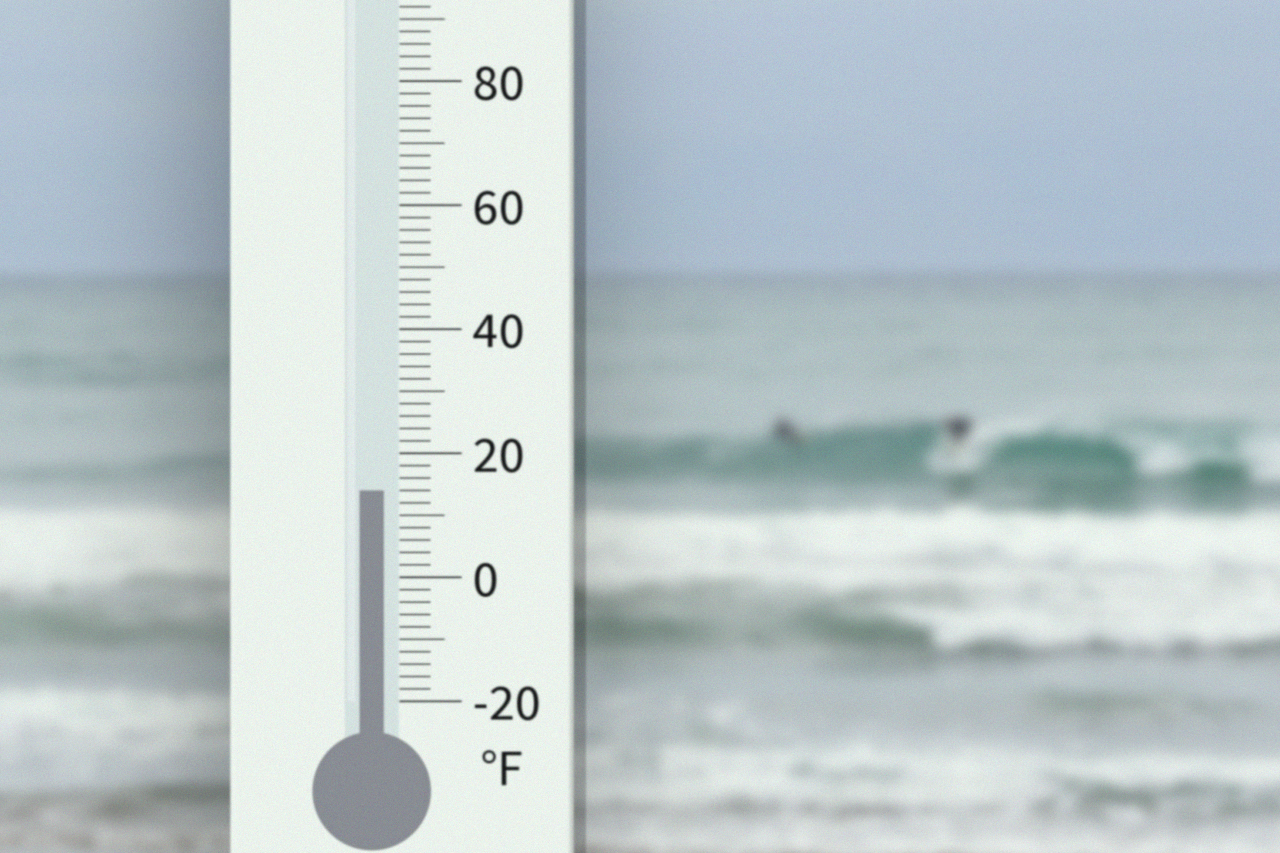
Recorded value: 14; °F
